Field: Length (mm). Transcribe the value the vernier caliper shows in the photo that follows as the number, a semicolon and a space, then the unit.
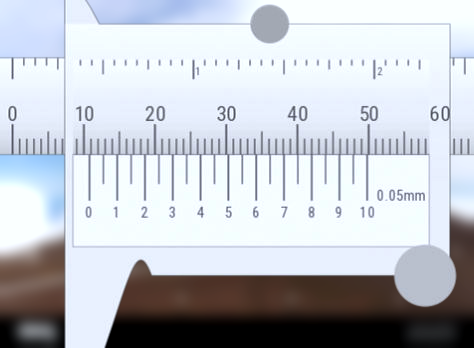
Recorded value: 10.8; mm
